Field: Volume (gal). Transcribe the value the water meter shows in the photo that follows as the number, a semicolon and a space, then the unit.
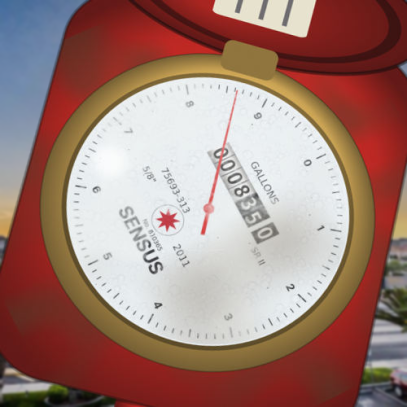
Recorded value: 8348.6; gal
